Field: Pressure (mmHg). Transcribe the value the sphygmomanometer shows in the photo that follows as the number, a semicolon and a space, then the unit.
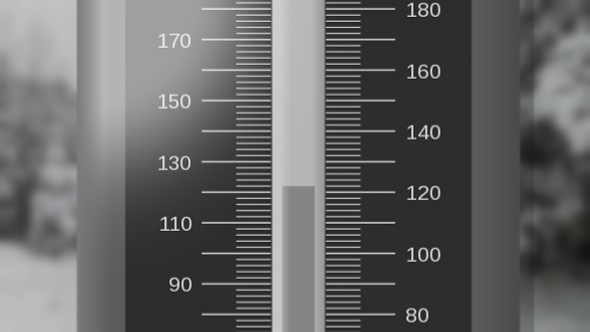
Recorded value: 122; mmHg
